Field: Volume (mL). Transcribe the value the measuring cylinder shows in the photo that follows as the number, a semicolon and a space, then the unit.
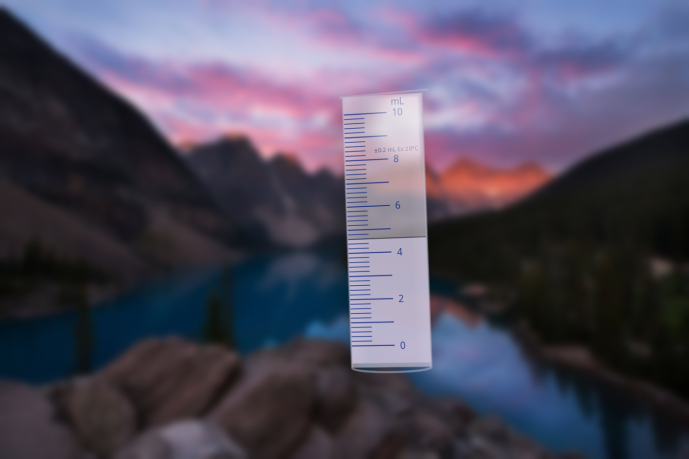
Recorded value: 4.6; mL
